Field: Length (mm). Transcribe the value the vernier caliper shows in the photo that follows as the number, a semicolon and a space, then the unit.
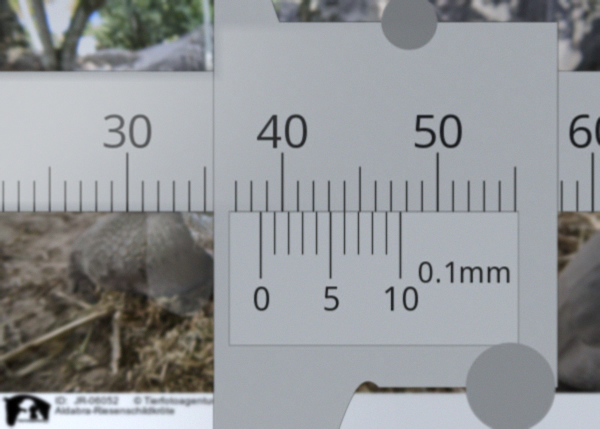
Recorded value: 38.6; mm
